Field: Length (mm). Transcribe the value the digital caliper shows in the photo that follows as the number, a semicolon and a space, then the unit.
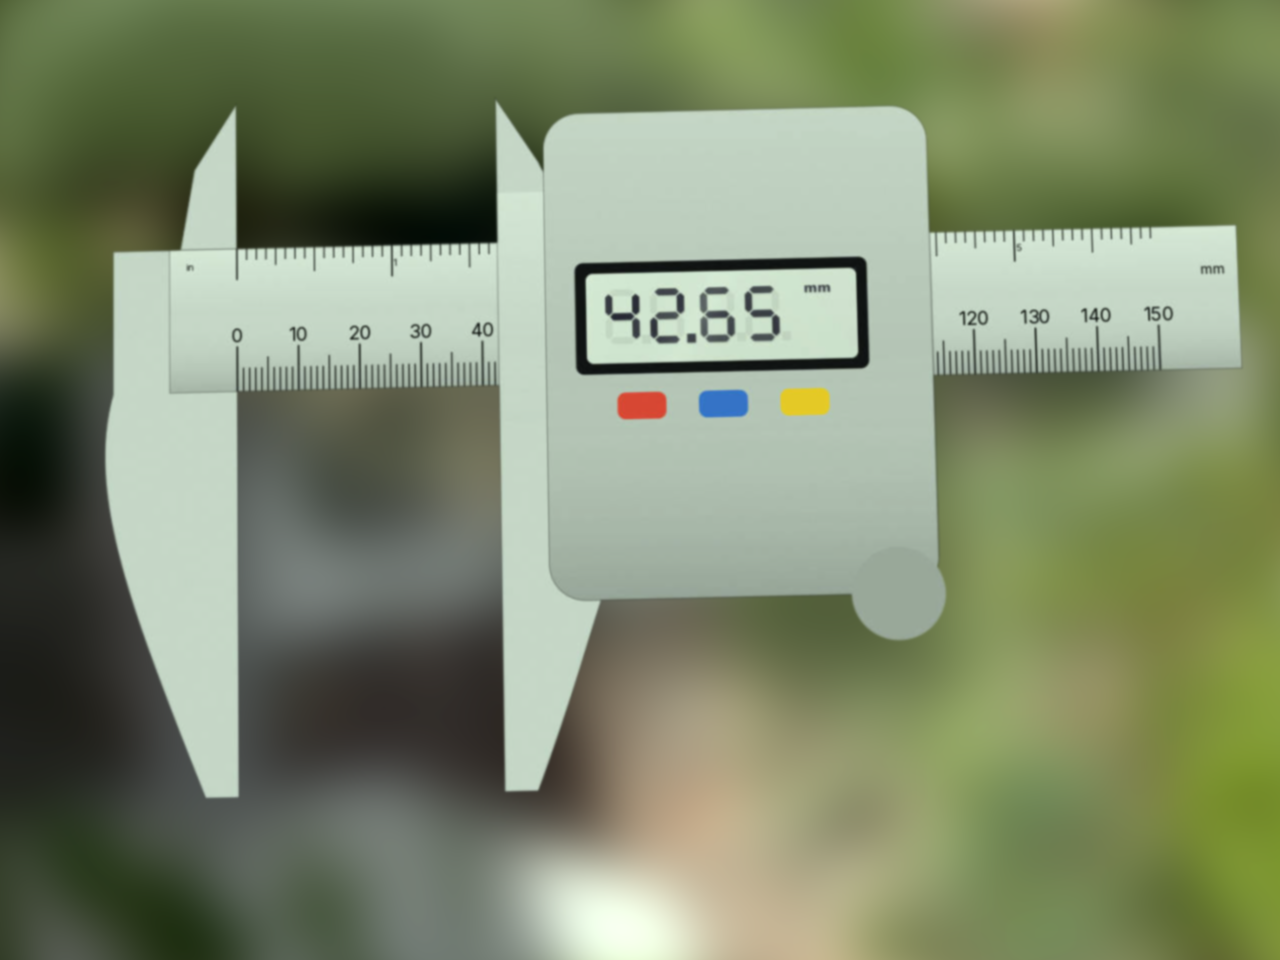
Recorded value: 42.65; mm
